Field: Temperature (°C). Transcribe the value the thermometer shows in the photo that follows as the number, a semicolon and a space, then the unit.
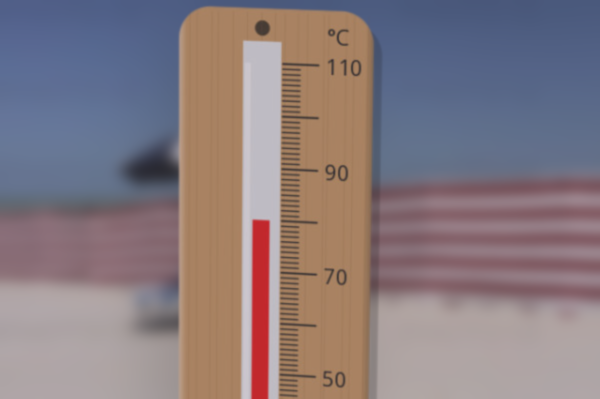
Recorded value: 80; °C
